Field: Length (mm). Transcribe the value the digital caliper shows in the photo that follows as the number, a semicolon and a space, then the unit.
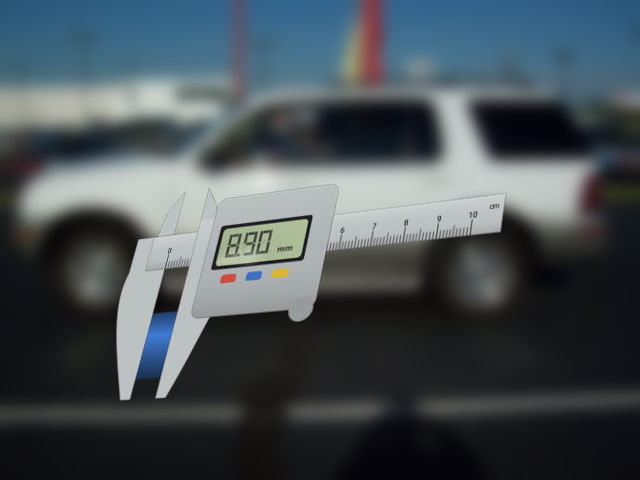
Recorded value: 8.90; mm
